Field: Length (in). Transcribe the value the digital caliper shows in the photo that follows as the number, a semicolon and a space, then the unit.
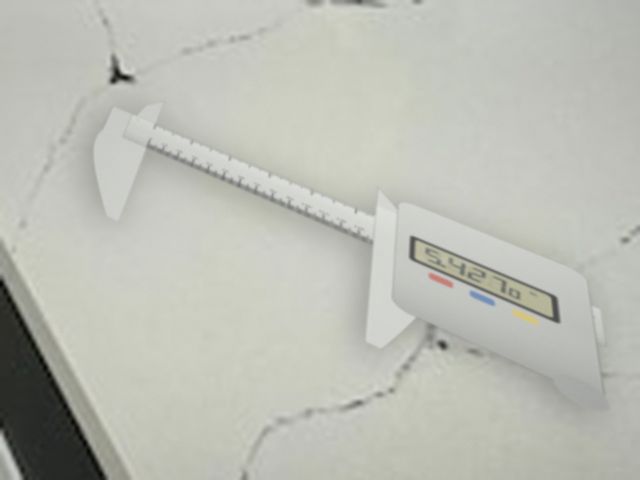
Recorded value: 5.4270; in
